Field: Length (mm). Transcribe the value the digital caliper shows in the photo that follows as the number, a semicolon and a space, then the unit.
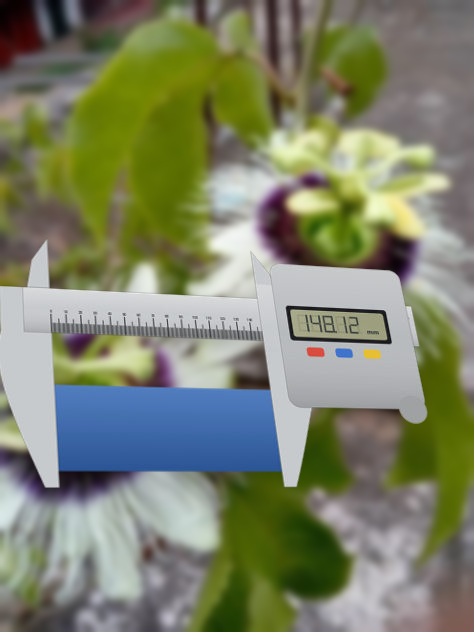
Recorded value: 148.12; mm
